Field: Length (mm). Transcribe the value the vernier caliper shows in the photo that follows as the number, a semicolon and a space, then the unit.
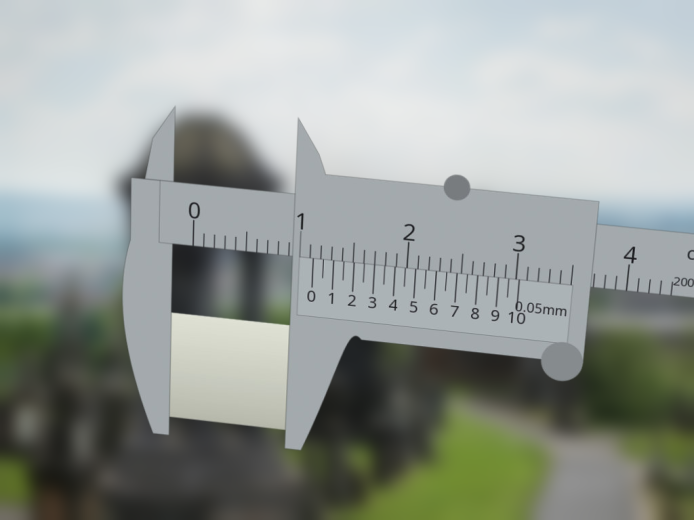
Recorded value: 11.3; mm
